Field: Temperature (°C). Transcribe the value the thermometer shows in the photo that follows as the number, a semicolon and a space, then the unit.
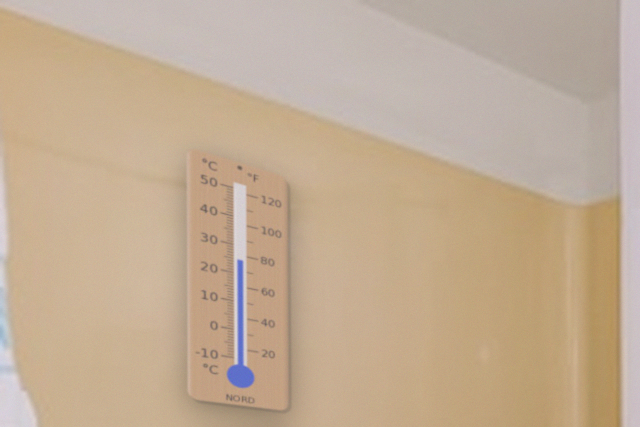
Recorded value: 25; °C
